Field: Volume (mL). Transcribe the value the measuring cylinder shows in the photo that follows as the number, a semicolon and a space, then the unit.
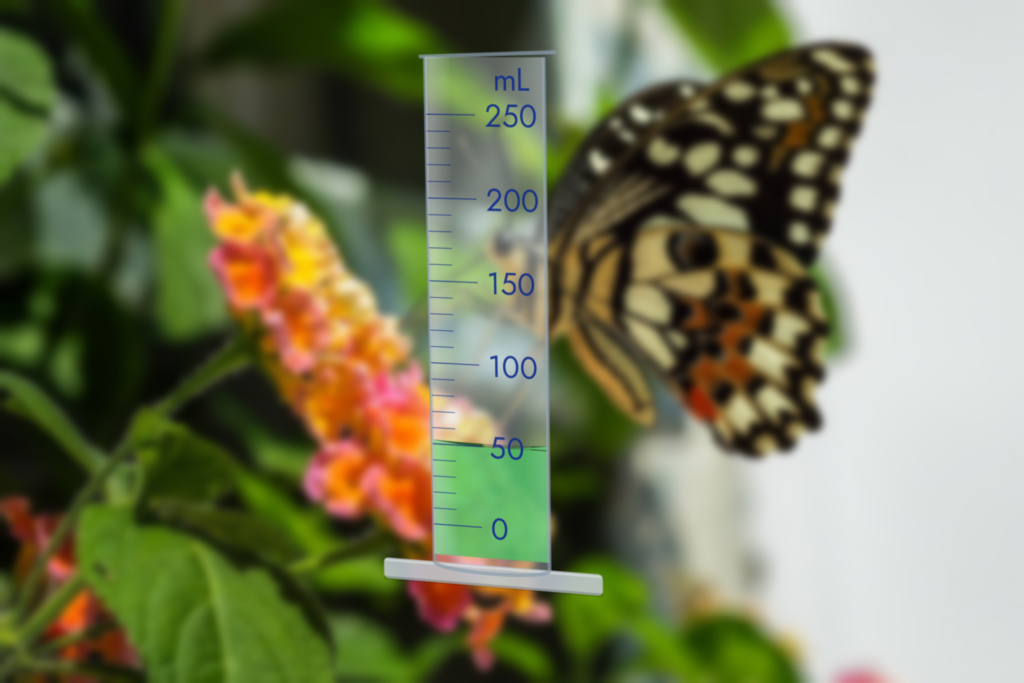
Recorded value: 50; mL
